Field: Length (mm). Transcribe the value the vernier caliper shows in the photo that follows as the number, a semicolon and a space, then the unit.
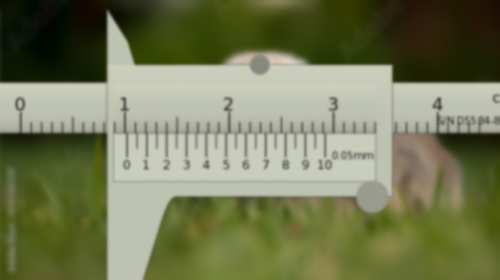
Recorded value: 10.2; mm
